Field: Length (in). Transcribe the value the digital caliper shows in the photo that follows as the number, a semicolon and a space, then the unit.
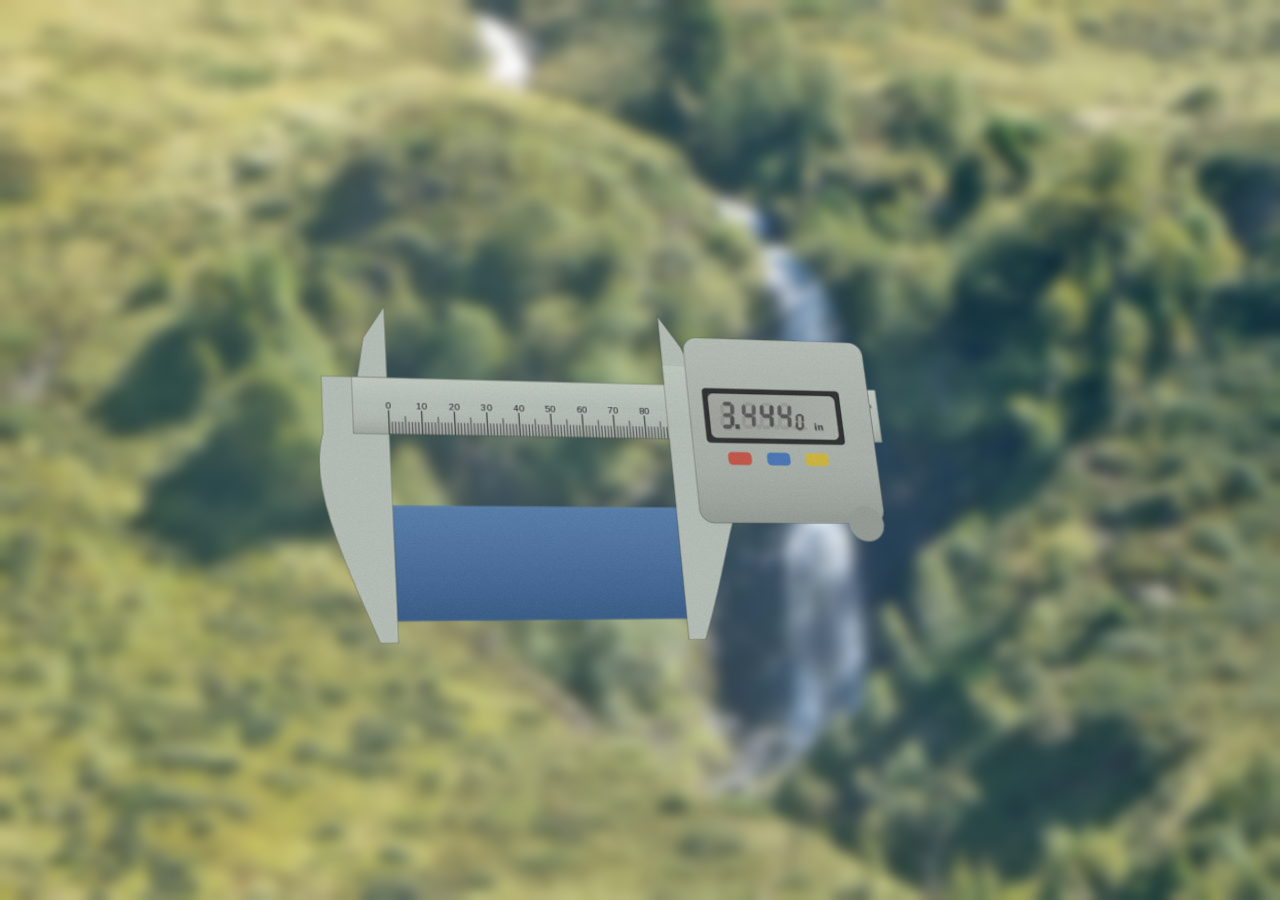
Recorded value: 3.4440; in
